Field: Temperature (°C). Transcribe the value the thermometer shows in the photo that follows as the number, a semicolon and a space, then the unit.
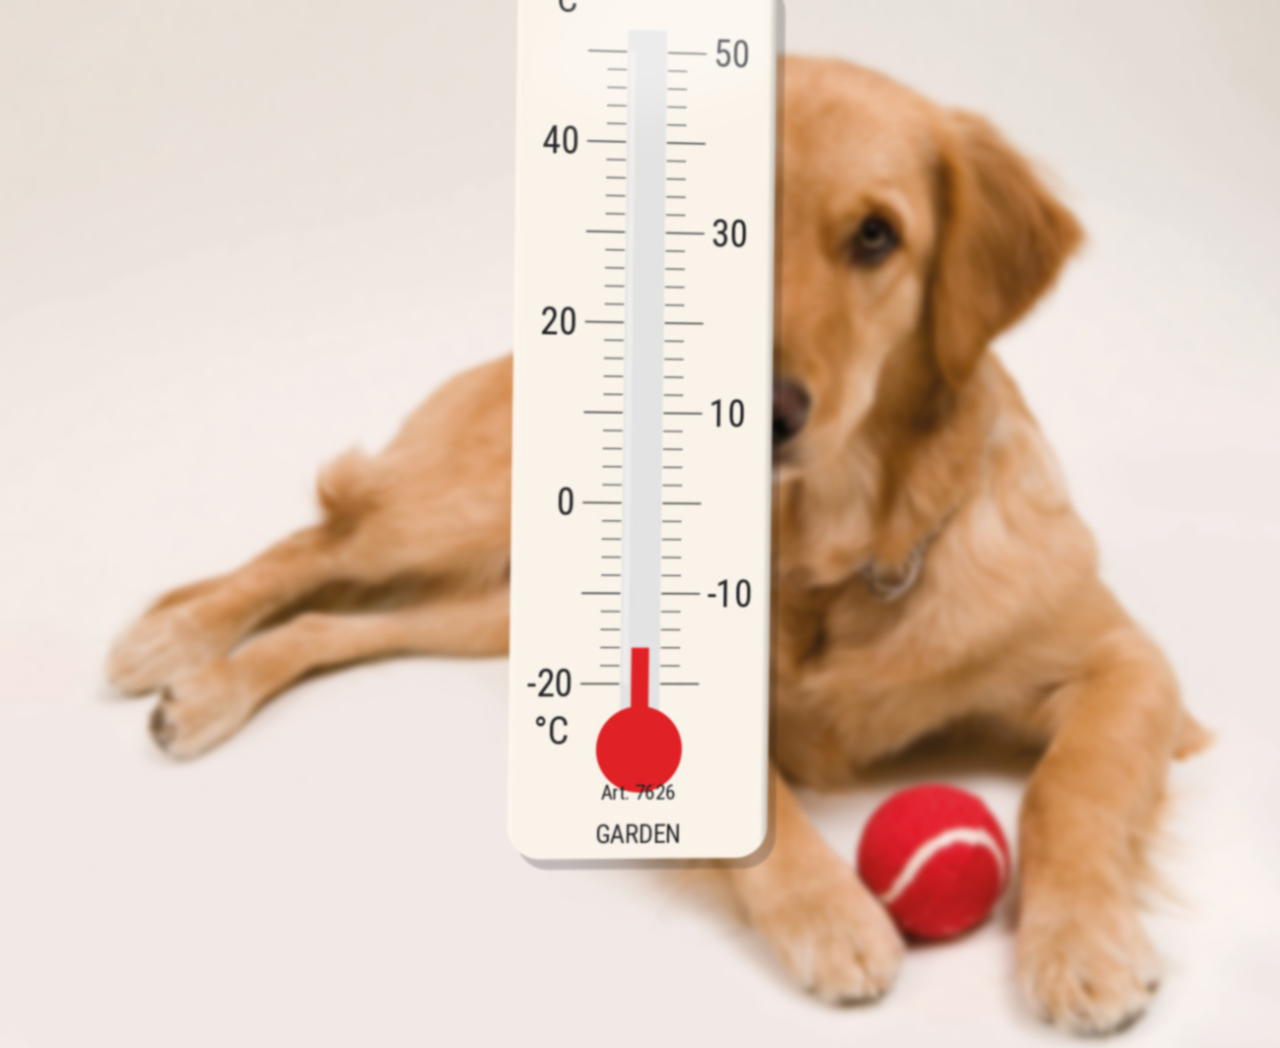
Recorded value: -16; °C
